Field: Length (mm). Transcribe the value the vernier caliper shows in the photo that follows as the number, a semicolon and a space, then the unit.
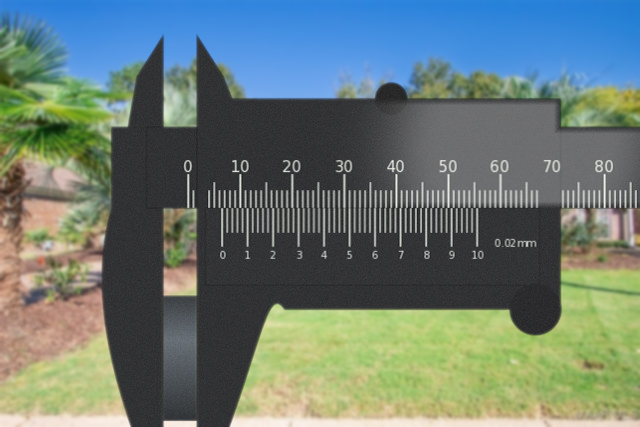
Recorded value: 6.5; mm
